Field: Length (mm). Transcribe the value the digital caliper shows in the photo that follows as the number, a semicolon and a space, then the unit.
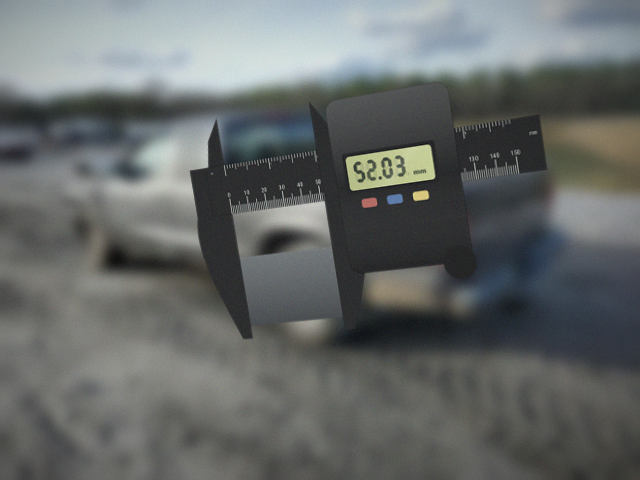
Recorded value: 52.03; mm
